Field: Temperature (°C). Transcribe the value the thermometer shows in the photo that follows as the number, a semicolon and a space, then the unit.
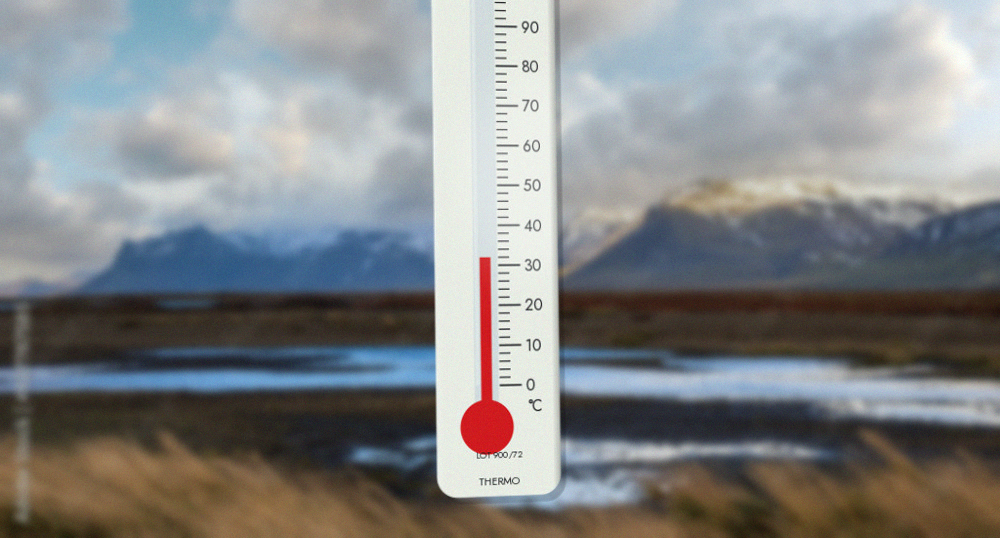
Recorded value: 32; °C
